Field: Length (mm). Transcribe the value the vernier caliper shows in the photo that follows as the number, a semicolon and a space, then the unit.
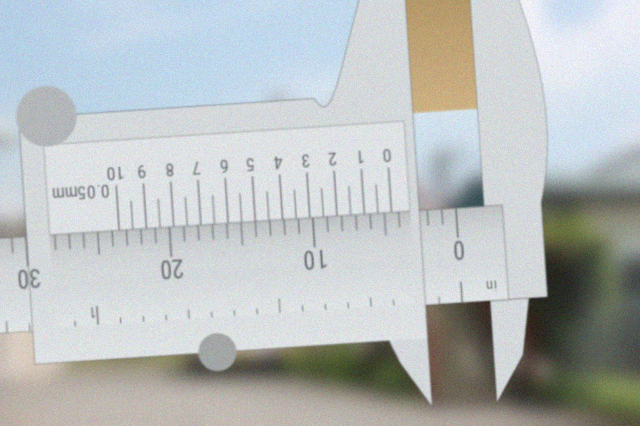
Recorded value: 4.5; mm
